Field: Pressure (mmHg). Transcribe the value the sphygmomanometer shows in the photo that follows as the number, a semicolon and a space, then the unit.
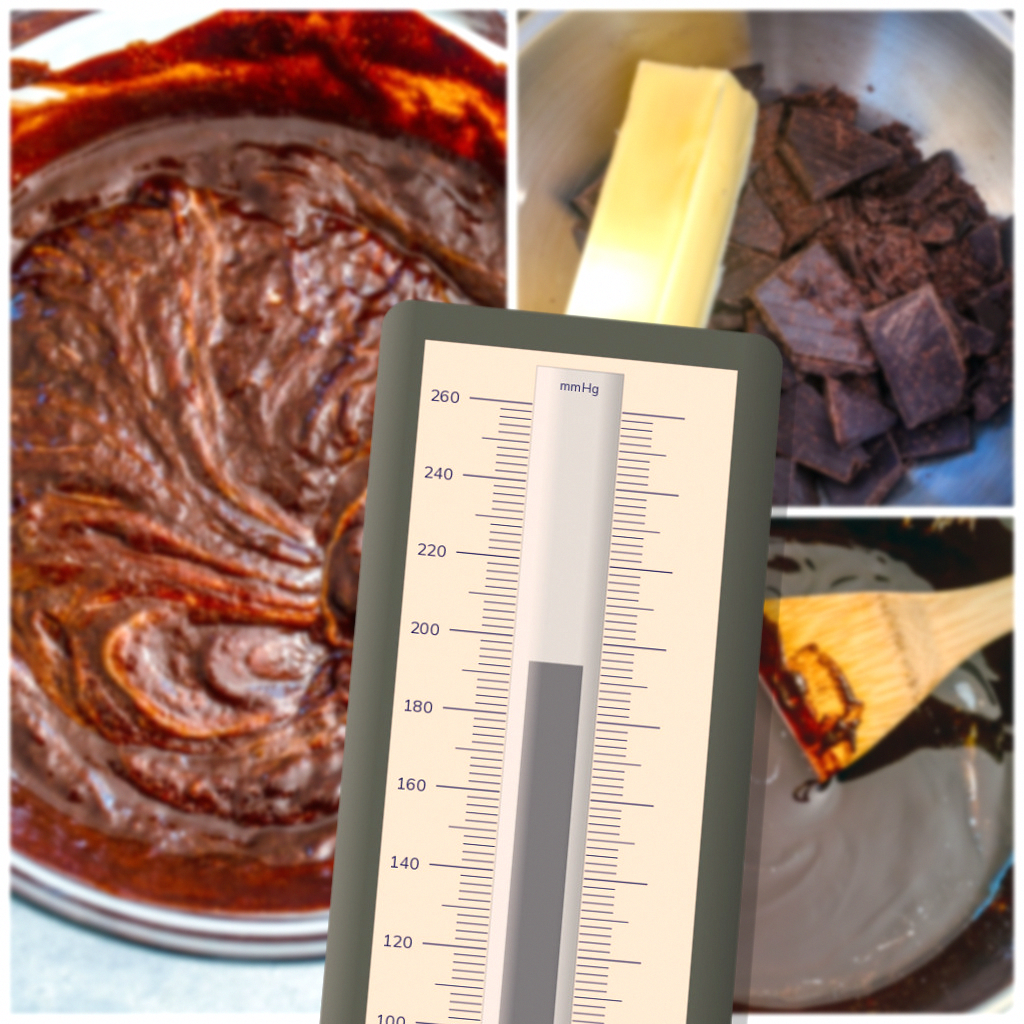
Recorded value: 194; mmHg
